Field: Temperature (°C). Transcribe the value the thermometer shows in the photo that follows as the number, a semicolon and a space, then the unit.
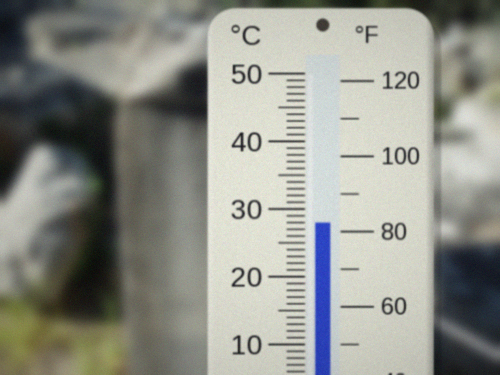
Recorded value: 28; °C
